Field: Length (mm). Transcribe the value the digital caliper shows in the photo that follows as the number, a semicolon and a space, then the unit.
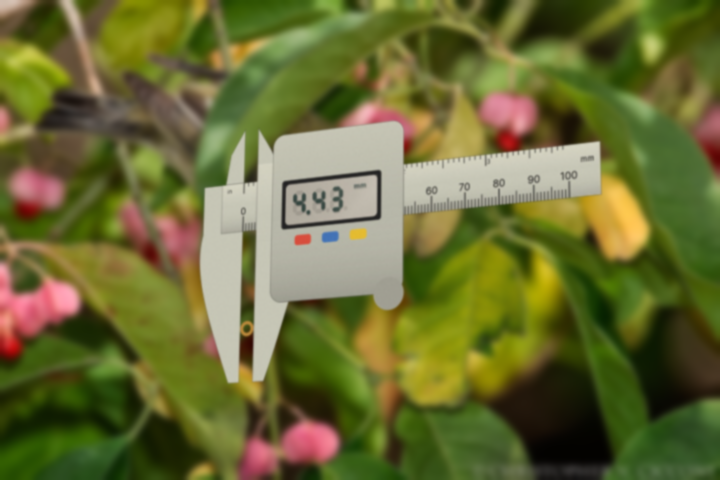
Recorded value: 4.43; mm
